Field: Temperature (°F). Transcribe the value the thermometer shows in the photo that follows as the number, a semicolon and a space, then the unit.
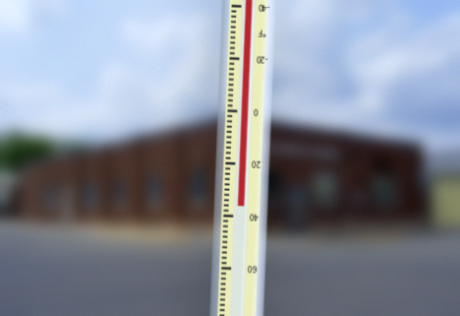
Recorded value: 36; °F
